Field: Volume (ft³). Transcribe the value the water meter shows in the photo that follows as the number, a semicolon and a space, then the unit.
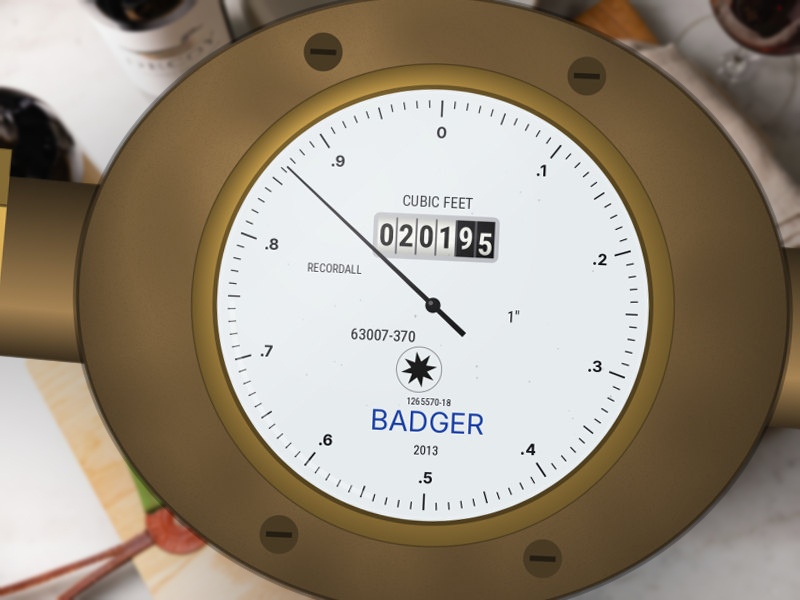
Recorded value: 20194.86; ft³
